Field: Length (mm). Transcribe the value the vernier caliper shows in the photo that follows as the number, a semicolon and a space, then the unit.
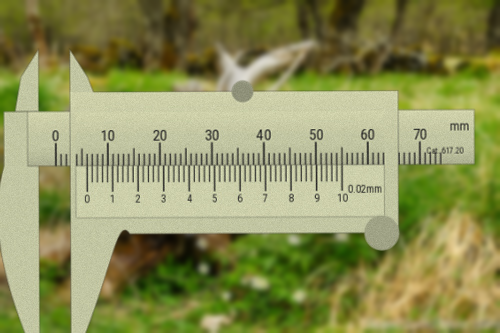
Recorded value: 6.0; mm
